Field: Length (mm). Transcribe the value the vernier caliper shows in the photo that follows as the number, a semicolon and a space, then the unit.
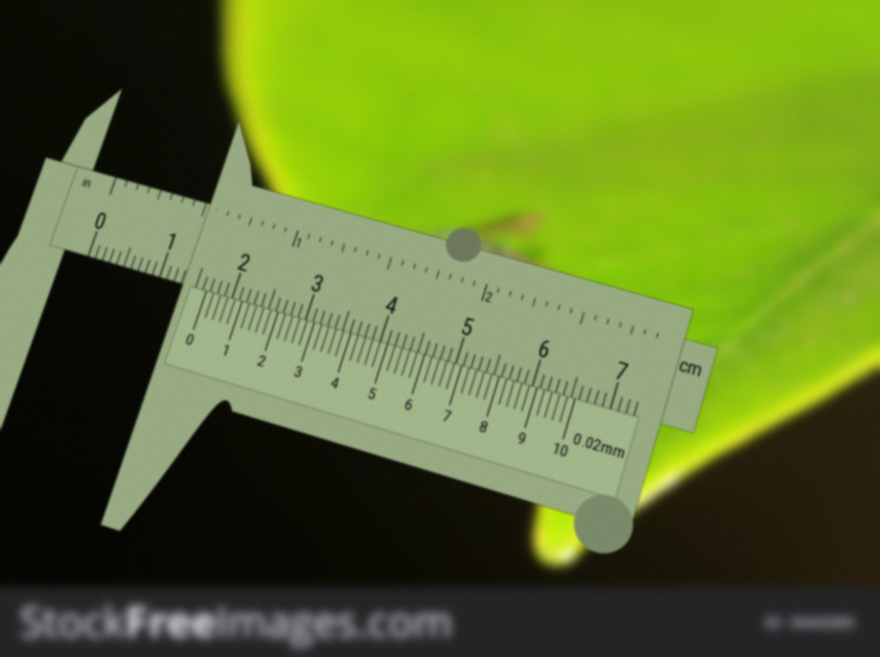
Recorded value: 16.5; mm
